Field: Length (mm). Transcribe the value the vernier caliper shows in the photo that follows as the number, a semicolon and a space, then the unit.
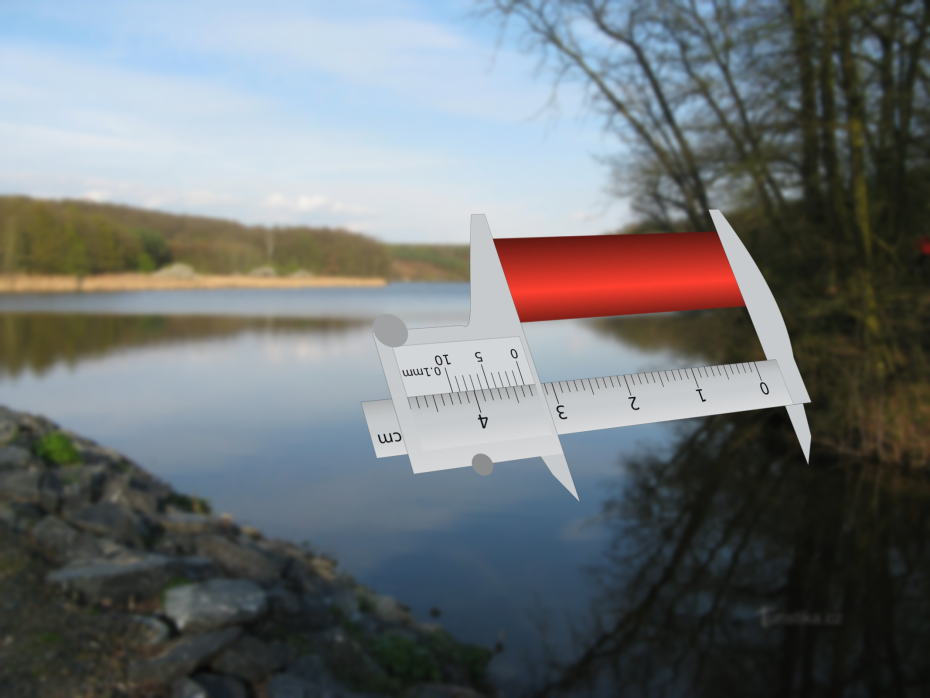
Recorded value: 33.6; mm
